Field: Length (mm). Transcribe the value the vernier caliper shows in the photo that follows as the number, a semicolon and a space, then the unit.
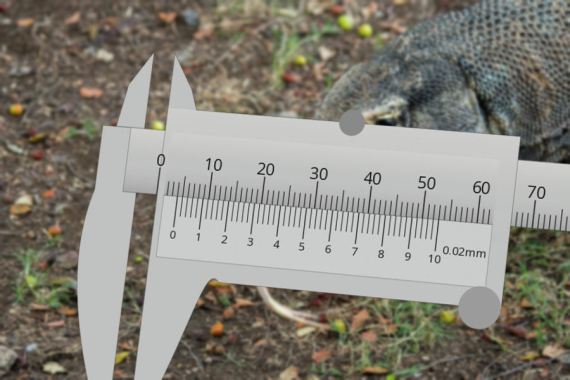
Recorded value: 4.0; mm
